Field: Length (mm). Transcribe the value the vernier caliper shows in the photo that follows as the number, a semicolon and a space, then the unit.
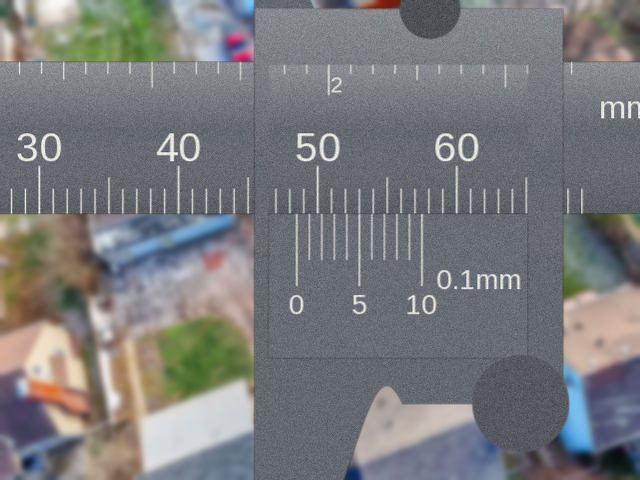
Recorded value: 48.5; mm
